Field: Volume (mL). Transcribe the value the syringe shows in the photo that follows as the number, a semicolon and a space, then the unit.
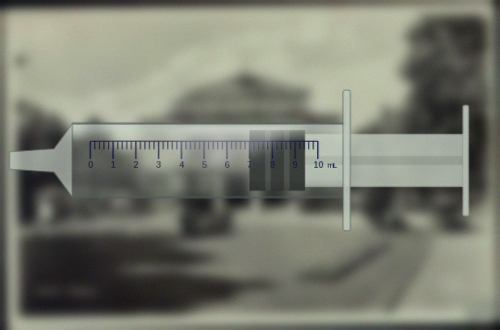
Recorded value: 7; mL
